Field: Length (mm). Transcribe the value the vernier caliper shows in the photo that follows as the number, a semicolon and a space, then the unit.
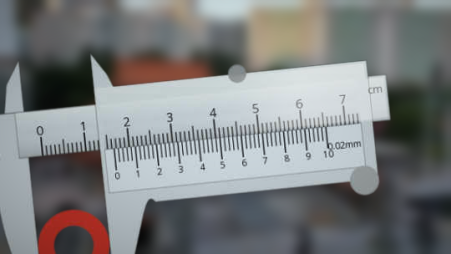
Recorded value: 16.5; mm
